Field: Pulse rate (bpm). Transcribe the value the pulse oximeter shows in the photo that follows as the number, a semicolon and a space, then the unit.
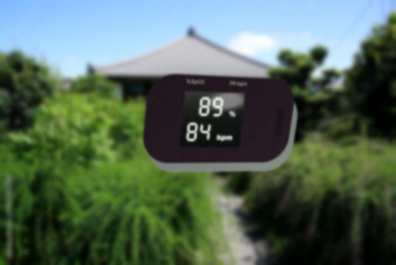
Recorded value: 84; bpm
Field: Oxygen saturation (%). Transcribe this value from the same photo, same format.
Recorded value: 89; %
